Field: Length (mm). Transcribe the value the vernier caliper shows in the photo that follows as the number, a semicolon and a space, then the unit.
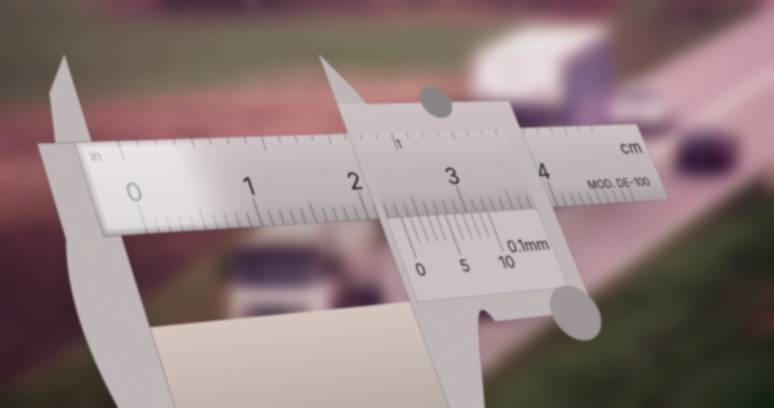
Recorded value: 23.2; mm
